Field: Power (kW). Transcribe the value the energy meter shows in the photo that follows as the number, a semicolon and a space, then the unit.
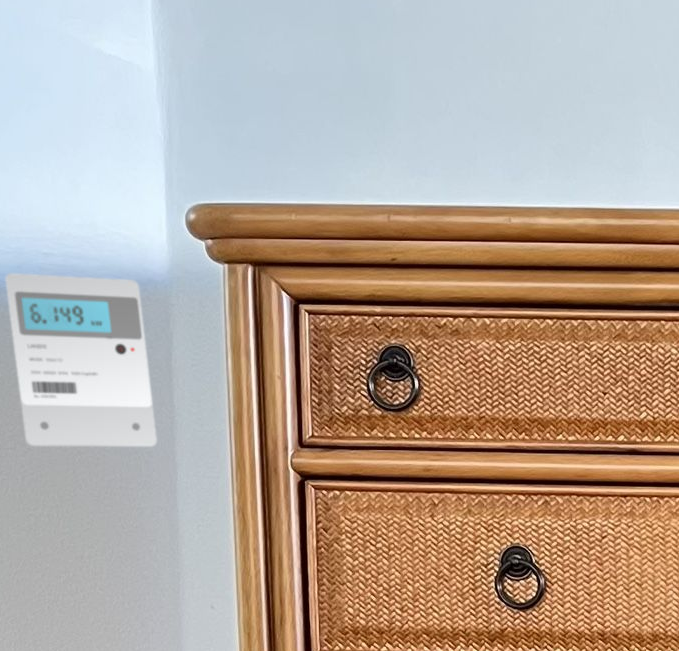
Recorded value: 6.149; kW
